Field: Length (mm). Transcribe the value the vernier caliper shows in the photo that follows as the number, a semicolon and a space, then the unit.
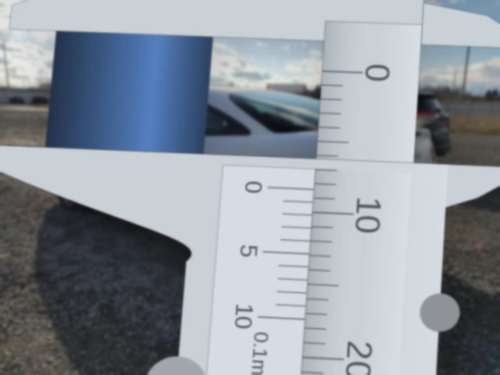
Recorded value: 8.4; mm
